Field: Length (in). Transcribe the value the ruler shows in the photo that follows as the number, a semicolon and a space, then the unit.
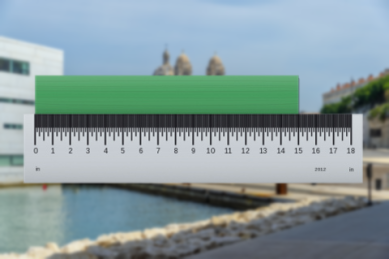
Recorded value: 15; in
